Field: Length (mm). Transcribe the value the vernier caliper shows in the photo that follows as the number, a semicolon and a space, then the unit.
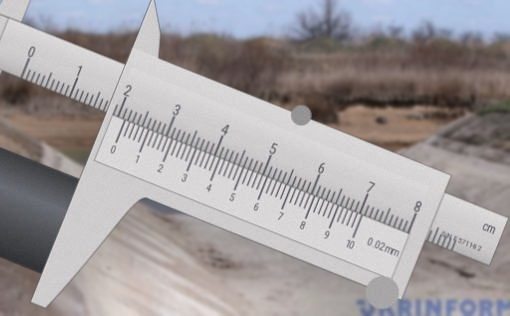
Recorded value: 21.5; mm
